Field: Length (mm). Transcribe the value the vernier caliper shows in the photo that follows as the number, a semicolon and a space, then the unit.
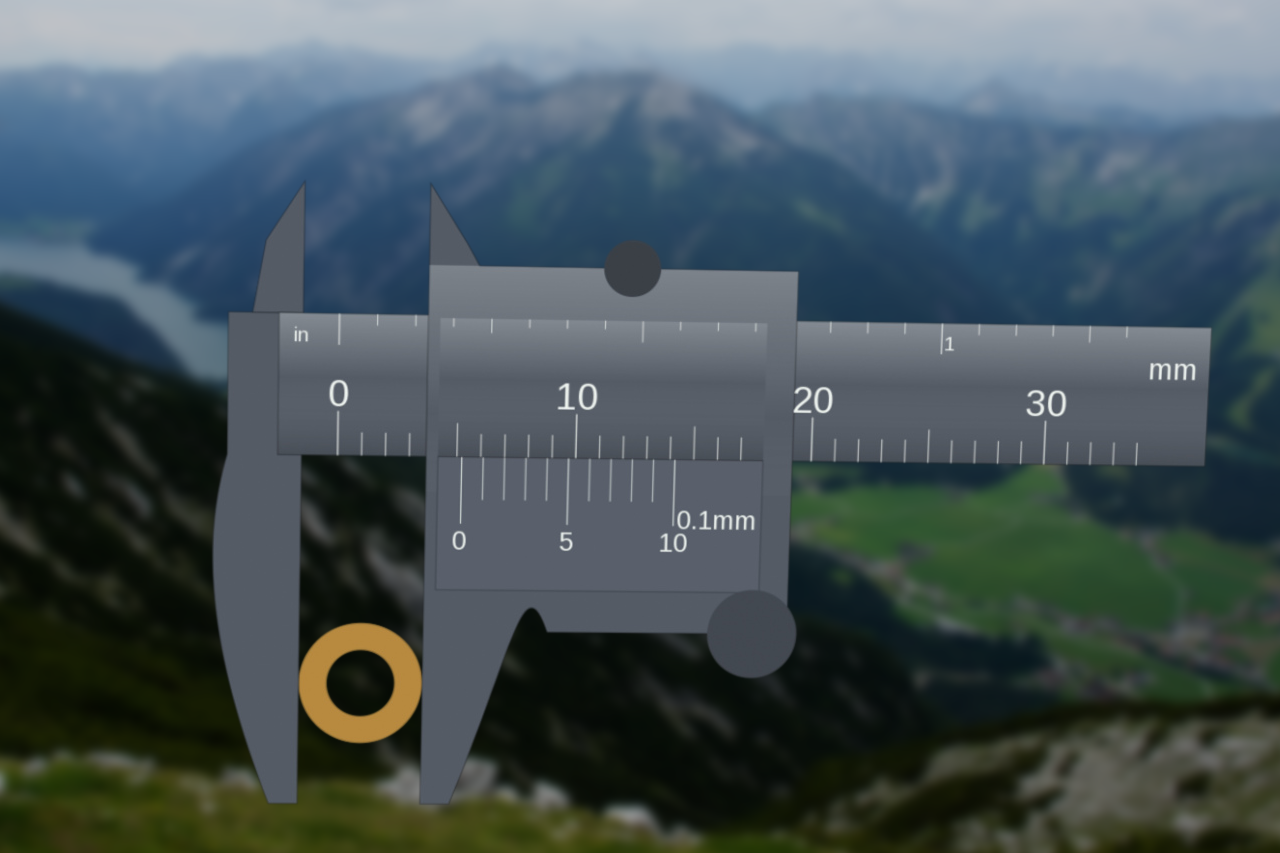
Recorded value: 5.2; mm
